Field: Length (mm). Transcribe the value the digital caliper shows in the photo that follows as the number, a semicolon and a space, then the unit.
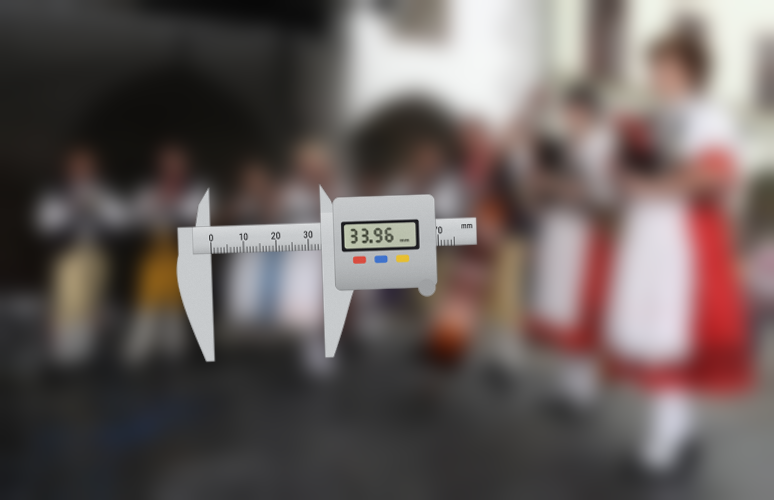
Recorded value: 33.96; mm
